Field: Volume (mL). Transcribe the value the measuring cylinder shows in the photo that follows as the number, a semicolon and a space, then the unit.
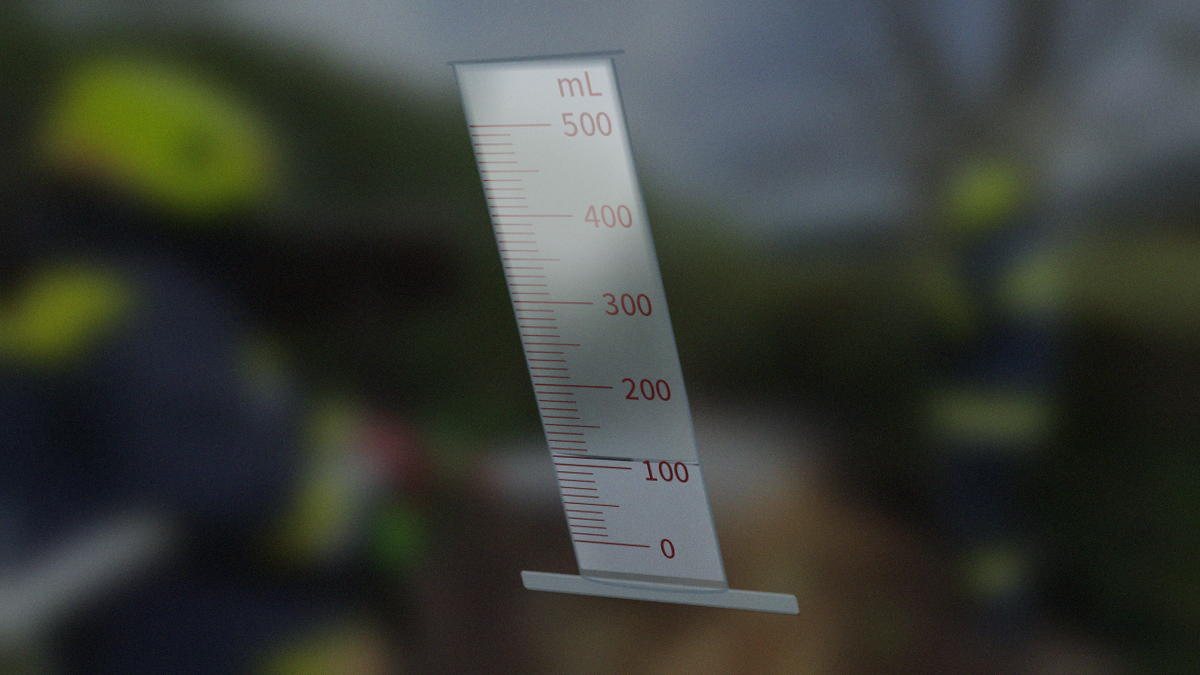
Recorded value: 110; mL
